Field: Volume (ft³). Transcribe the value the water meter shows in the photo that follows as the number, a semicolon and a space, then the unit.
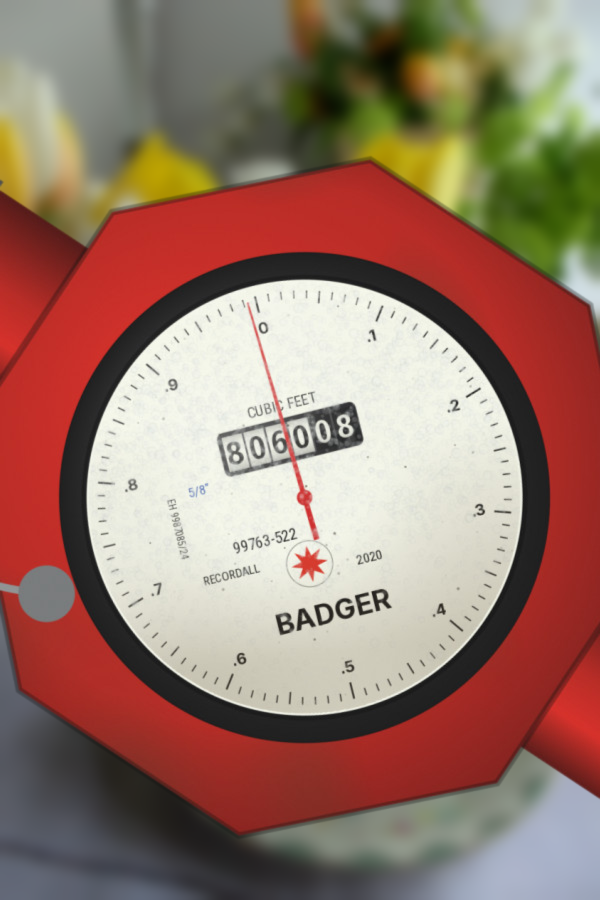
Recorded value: 806007.99; ft³
